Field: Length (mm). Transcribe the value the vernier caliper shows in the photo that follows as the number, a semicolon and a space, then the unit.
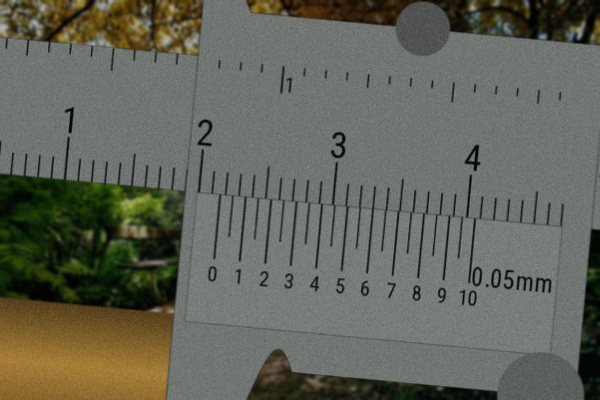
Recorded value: 21.6; mm
